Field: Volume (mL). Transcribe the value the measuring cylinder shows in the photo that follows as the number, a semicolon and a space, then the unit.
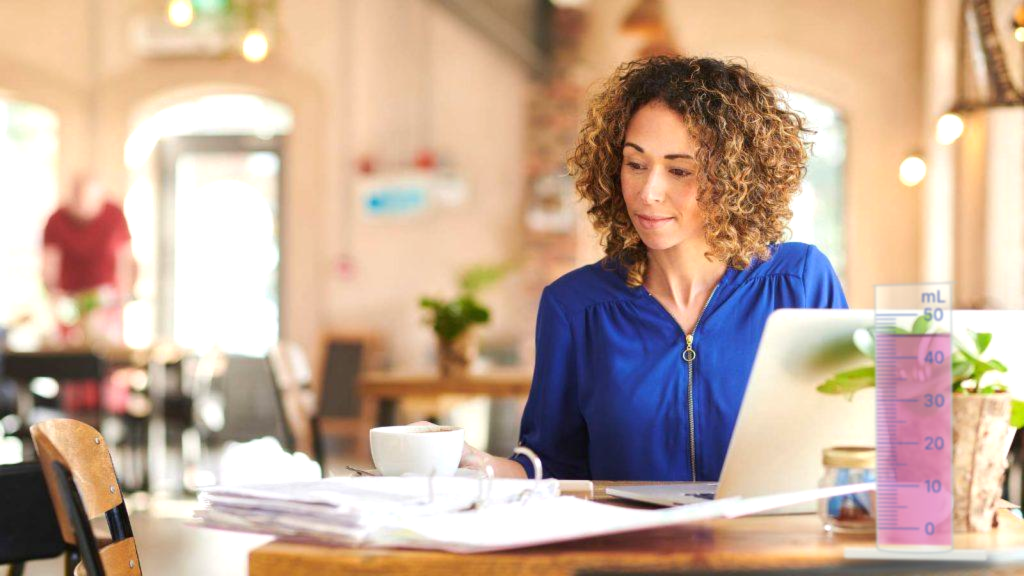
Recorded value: 45; mL
